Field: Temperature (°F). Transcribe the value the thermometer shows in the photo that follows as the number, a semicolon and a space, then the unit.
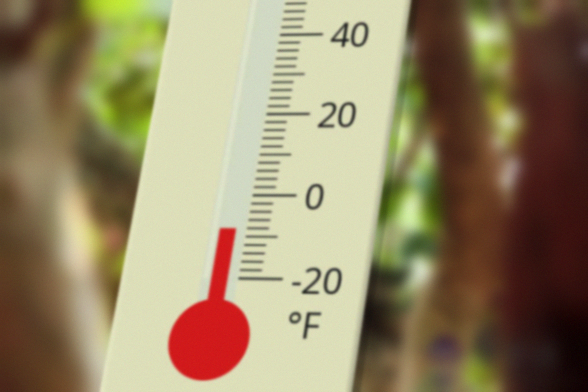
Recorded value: -8; °F
